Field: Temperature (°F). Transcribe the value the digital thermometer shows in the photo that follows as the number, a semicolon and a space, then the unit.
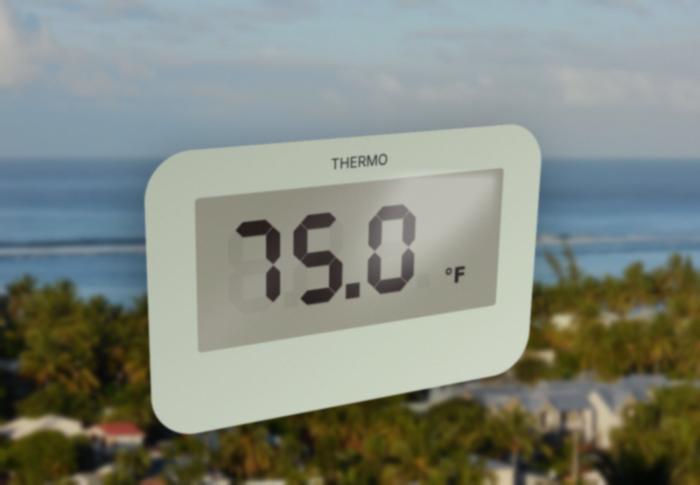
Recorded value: 75.0; °F
